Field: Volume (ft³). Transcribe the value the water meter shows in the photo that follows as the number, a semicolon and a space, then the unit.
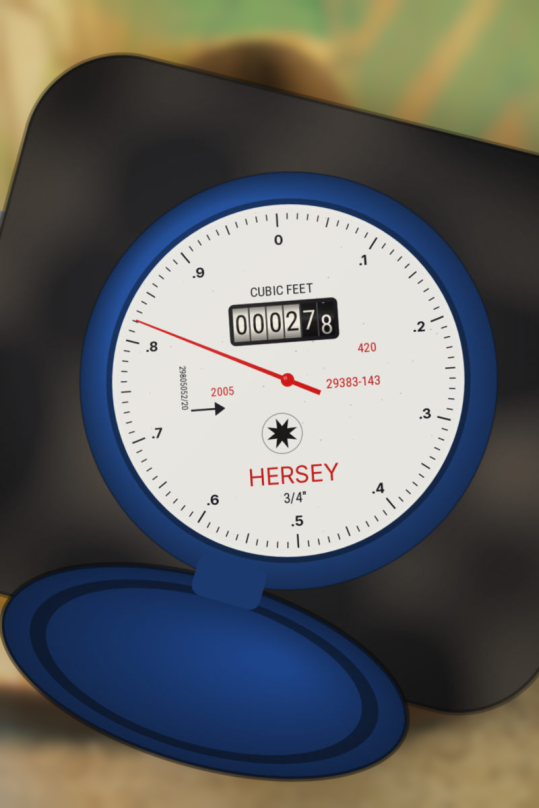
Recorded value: 277.82; ft³
